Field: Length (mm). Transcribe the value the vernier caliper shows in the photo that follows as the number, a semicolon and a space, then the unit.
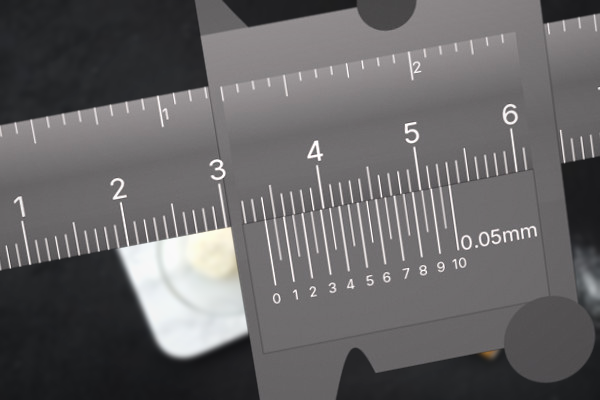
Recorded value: 34.0; mm
